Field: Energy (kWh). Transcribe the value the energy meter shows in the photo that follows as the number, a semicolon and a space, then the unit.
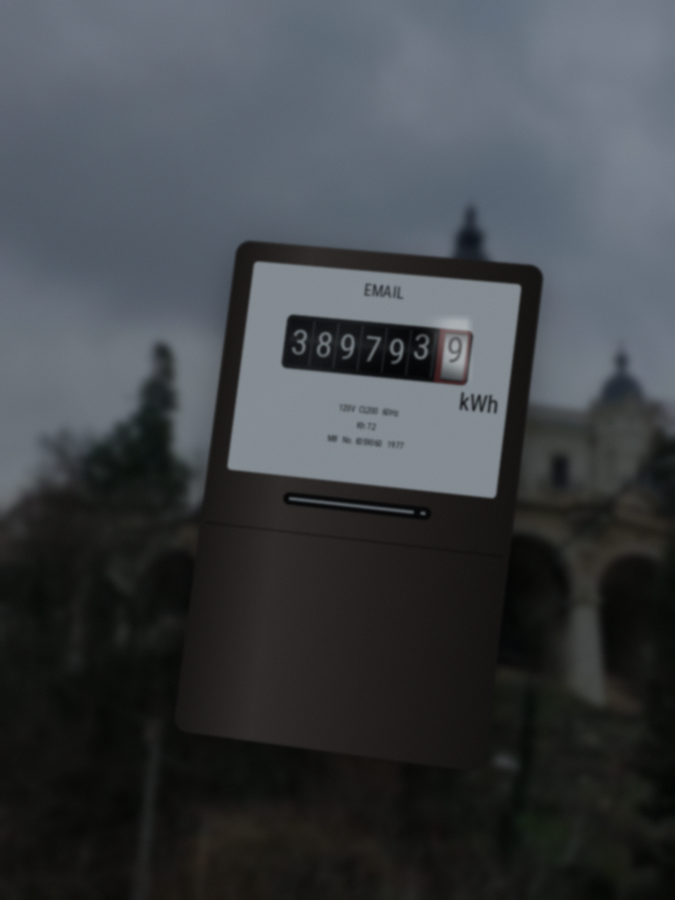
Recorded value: 389793.9; kWh
